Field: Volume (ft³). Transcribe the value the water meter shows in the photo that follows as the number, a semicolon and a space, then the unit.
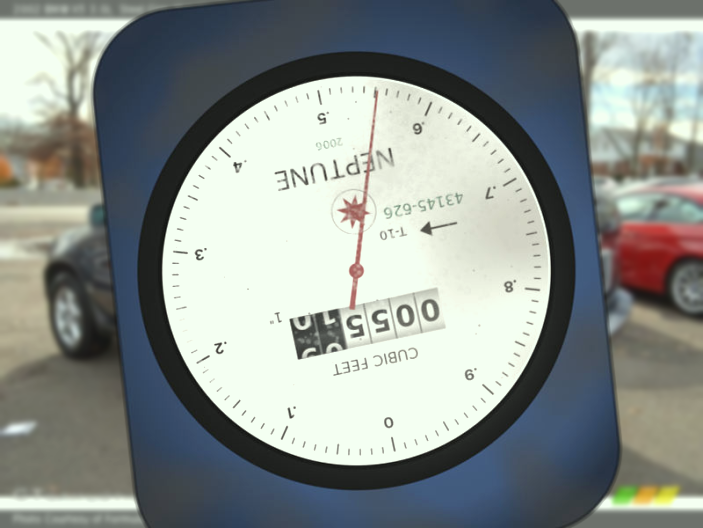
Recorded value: 5509.55; ft³
